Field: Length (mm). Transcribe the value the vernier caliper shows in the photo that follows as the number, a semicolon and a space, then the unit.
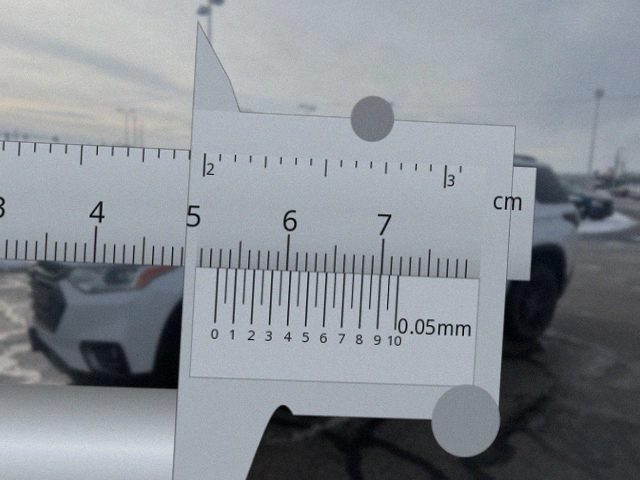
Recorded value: 52.8; mm
